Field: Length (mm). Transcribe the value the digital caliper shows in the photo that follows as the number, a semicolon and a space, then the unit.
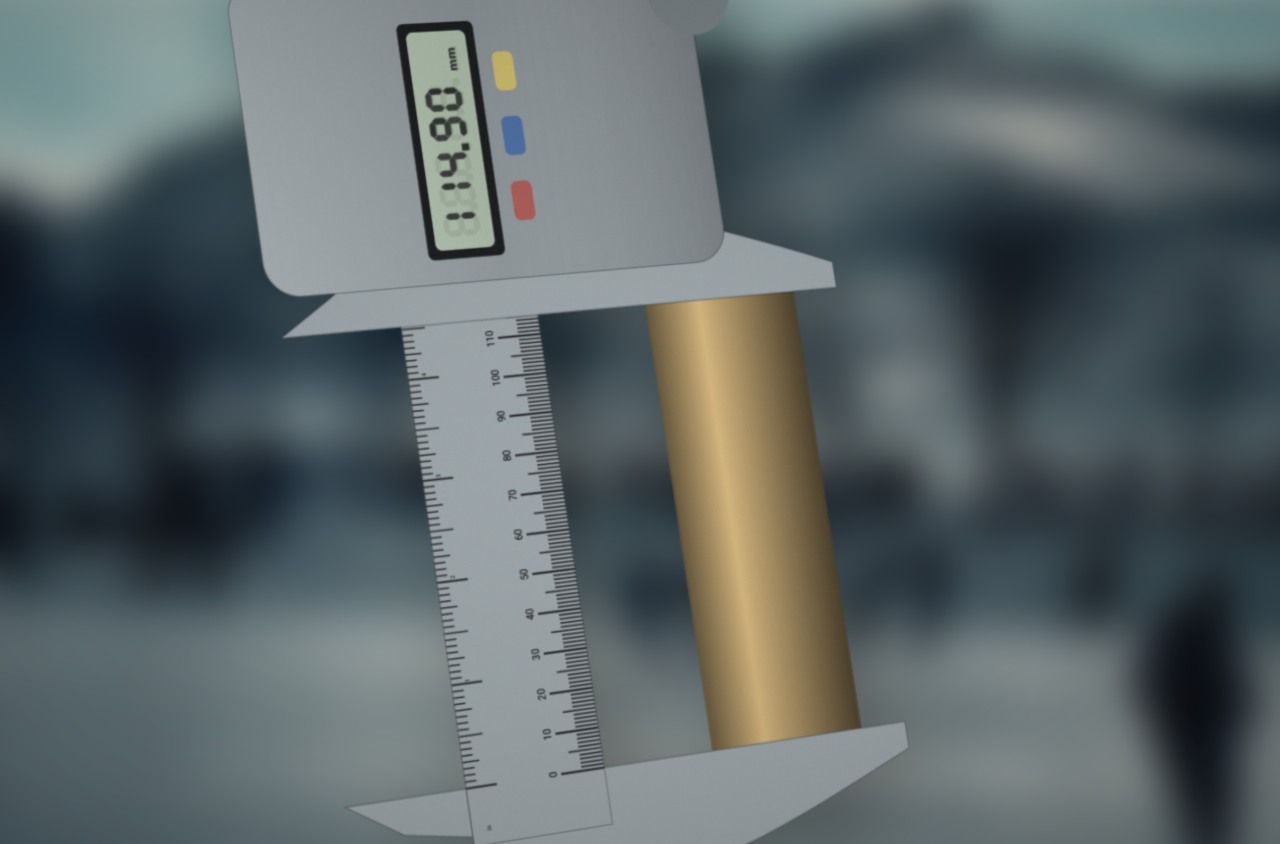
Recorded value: 114.90; mm
